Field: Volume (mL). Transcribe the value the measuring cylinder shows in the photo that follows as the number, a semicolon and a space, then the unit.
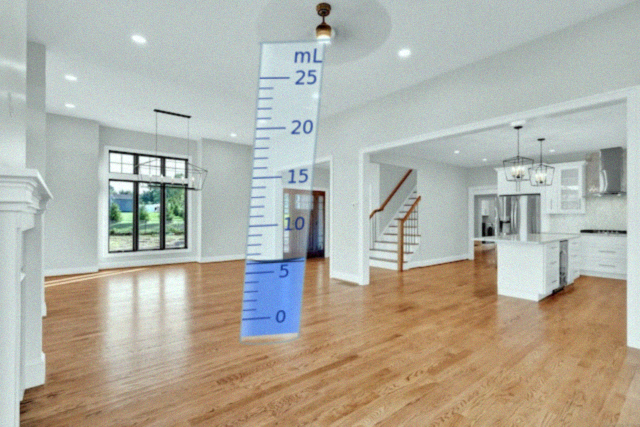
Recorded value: 6; mL
